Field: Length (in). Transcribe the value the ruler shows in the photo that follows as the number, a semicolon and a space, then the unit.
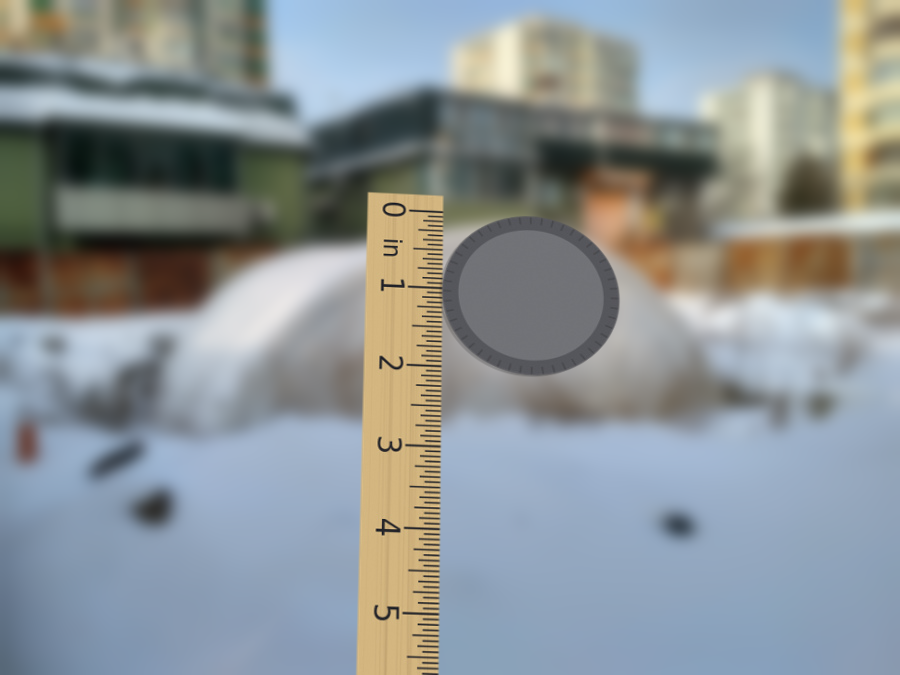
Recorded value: 2.0625; in
